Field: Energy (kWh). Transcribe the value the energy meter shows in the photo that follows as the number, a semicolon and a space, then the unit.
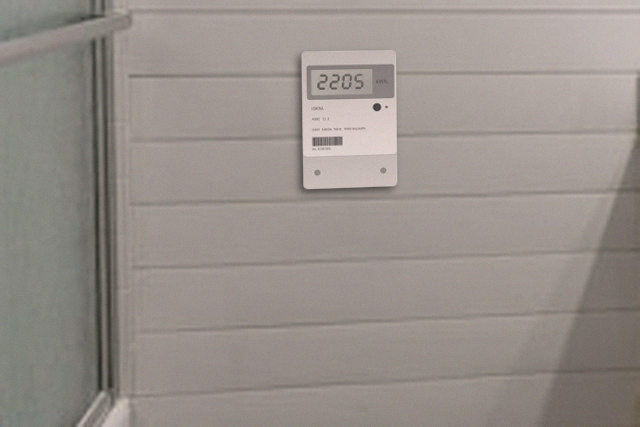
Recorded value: 2205; kWh
